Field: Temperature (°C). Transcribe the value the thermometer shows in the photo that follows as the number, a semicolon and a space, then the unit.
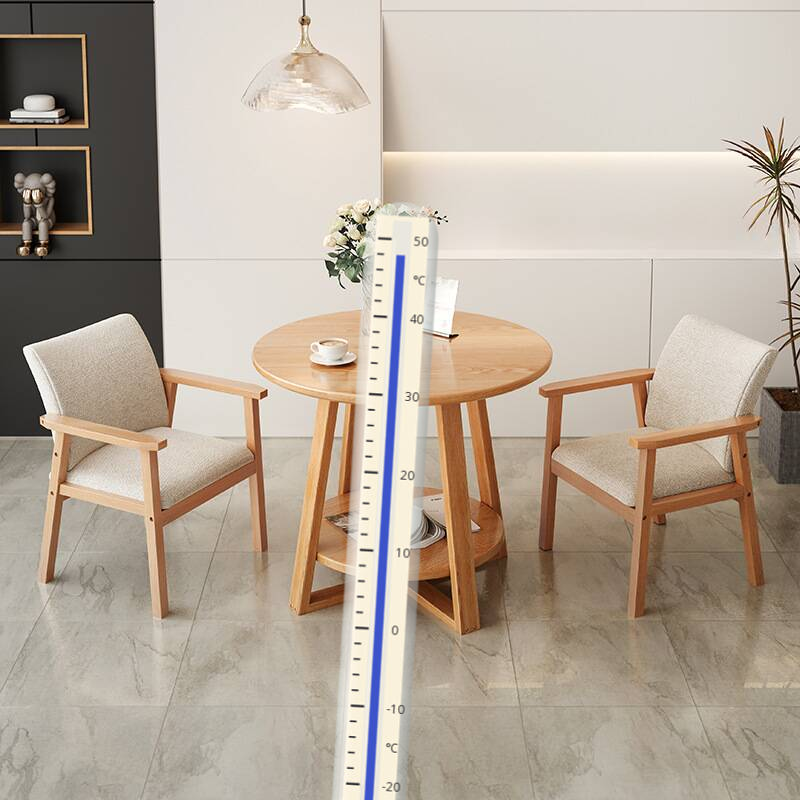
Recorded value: 48; °C
